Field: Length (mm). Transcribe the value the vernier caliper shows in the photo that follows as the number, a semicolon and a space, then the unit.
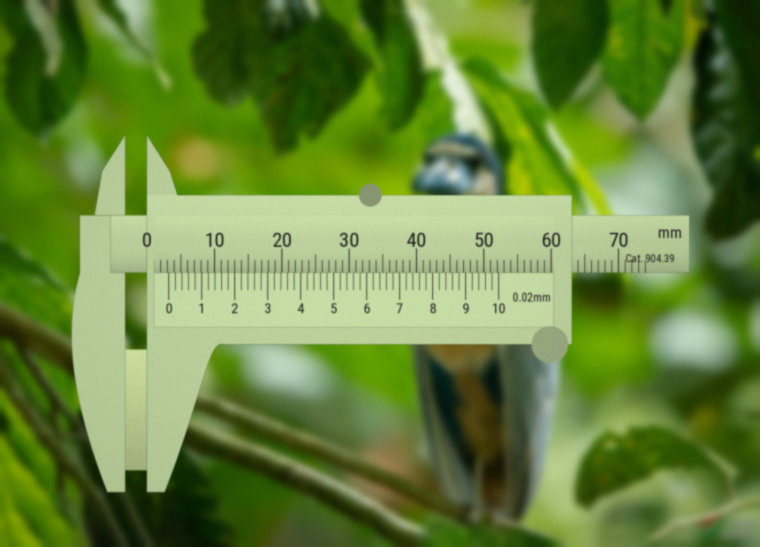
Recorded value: 3.2; mm
